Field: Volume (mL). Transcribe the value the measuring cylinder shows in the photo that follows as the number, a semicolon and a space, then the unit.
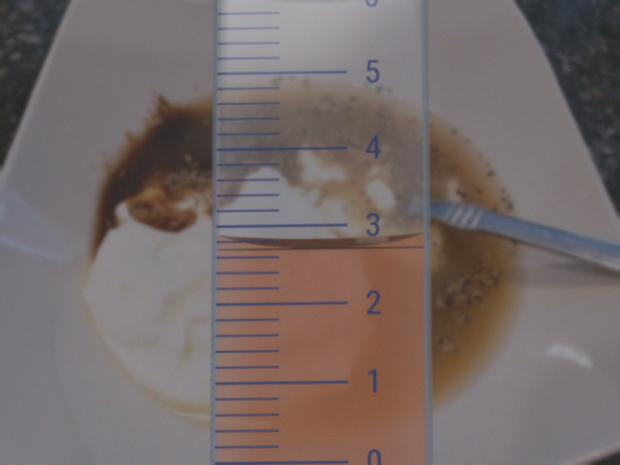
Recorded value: 2.7; mL
